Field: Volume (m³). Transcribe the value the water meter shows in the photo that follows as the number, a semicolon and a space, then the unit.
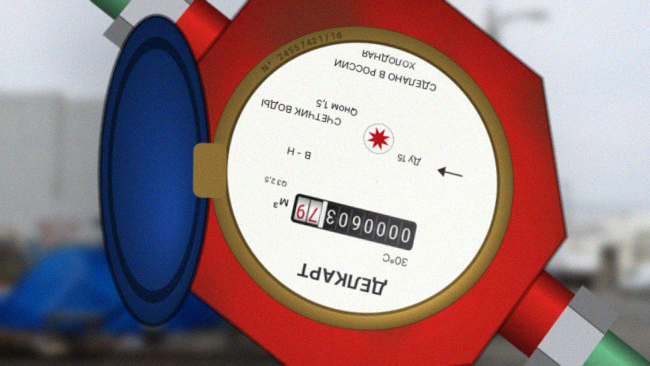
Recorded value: 603.79; m³
